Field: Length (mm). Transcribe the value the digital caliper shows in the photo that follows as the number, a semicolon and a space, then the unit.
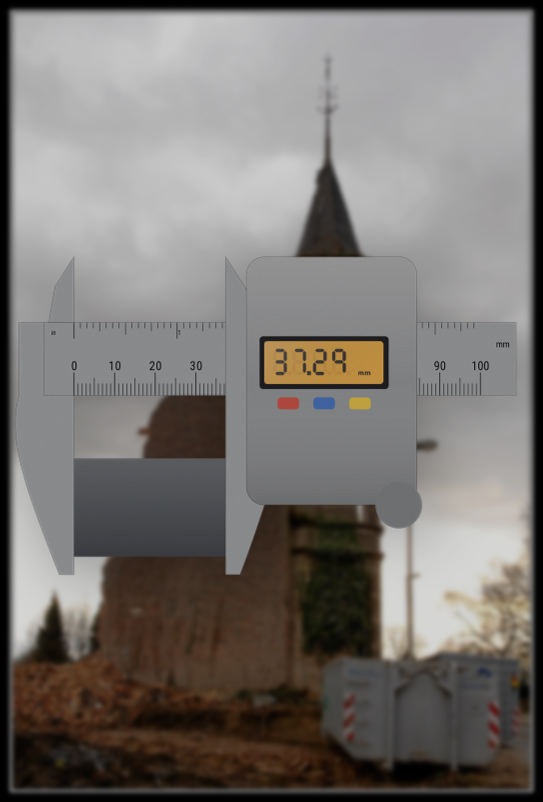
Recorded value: 37.29; mm
